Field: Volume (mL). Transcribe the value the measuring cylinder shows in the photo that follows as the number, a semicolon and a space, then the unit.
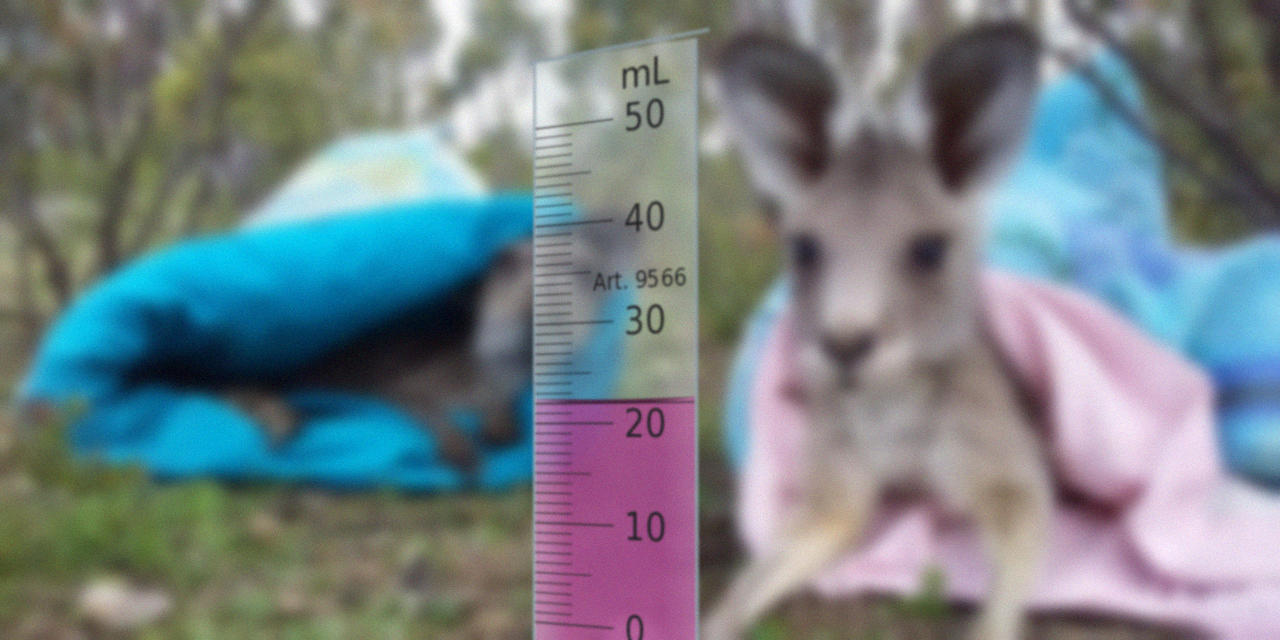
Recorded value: 22; mL
